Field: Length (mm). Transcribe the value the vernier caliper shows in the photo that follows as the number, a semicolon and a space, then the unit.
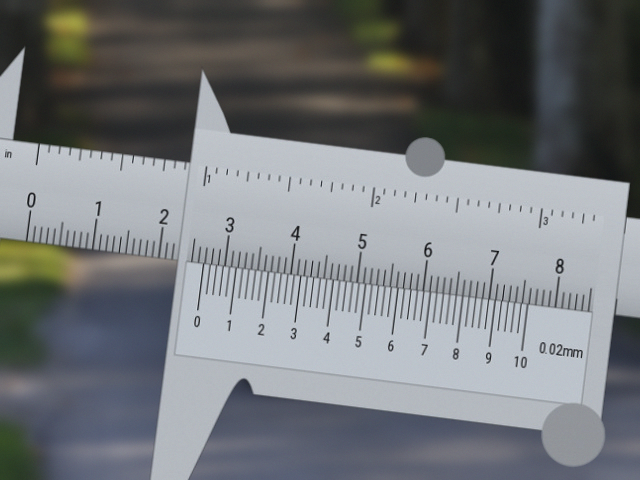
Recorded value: 26.8; mm
